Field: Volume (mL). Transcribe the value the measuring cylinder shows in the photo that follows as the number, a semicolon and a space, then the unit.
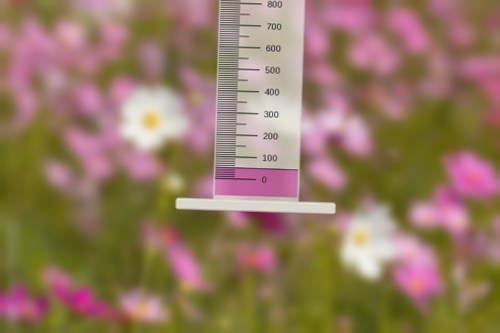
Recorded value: 50; mL
